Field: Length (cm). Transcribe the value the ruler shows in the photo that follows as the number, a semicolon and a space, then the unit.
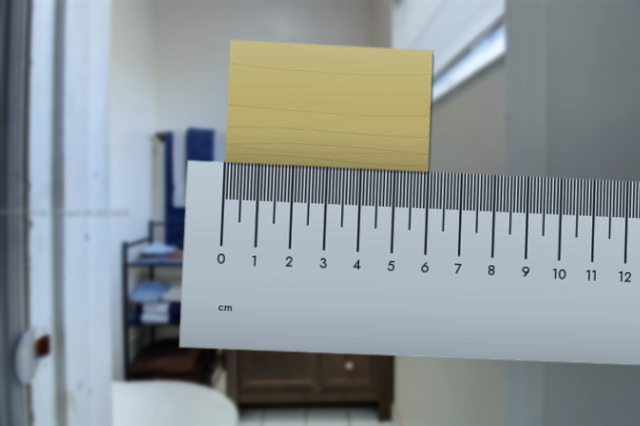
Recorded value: 6; cm
